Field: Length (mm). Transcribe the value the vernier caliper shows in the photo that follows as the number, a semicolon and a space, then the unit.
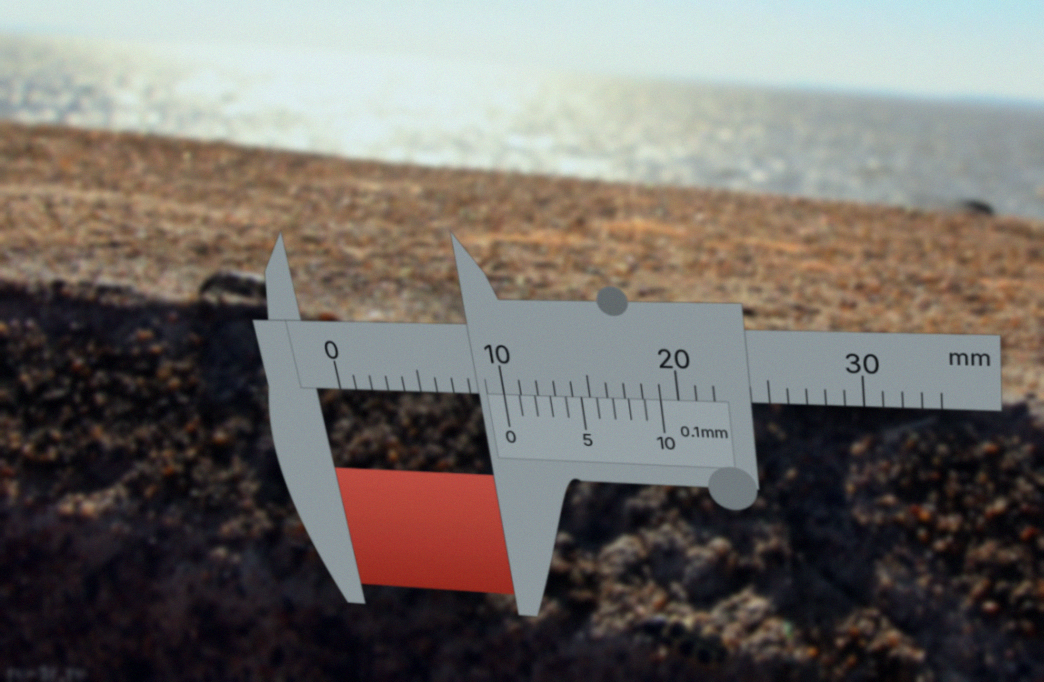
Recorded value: 10.0; mm
